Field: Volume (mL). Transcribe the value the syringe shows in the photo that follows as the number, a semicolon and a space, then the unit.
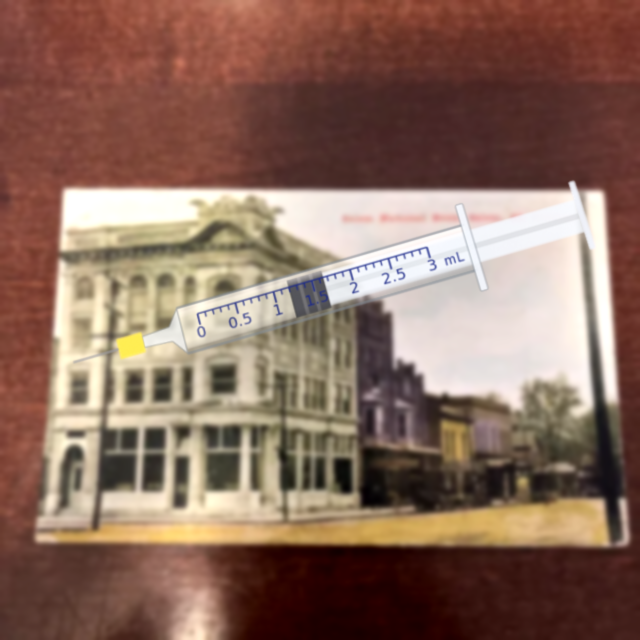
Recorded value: 1.2; mL
